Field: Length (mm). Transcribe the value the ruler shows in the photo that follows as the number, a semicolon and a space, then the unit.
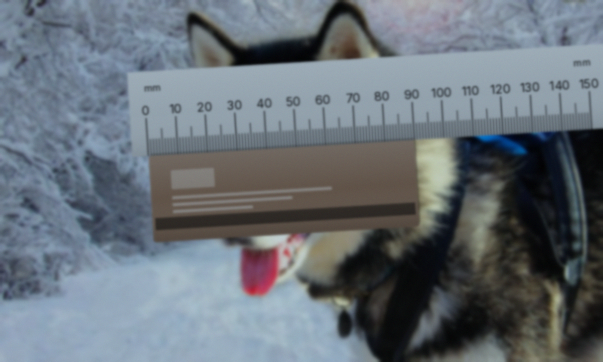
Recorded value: 90; mm
